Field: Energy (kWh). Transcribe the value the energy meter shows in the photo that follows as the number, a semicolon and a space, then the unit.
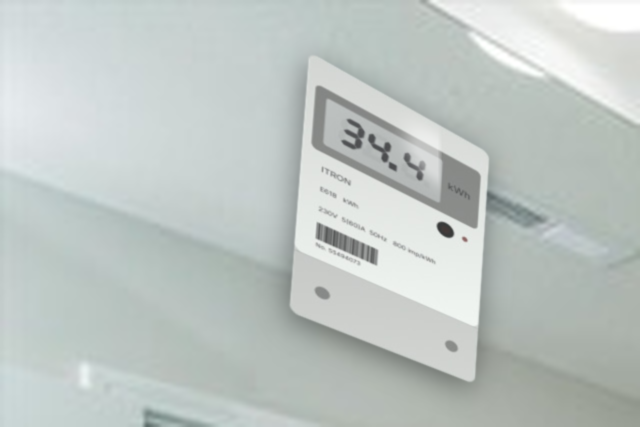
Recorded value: 34.4; kWh
